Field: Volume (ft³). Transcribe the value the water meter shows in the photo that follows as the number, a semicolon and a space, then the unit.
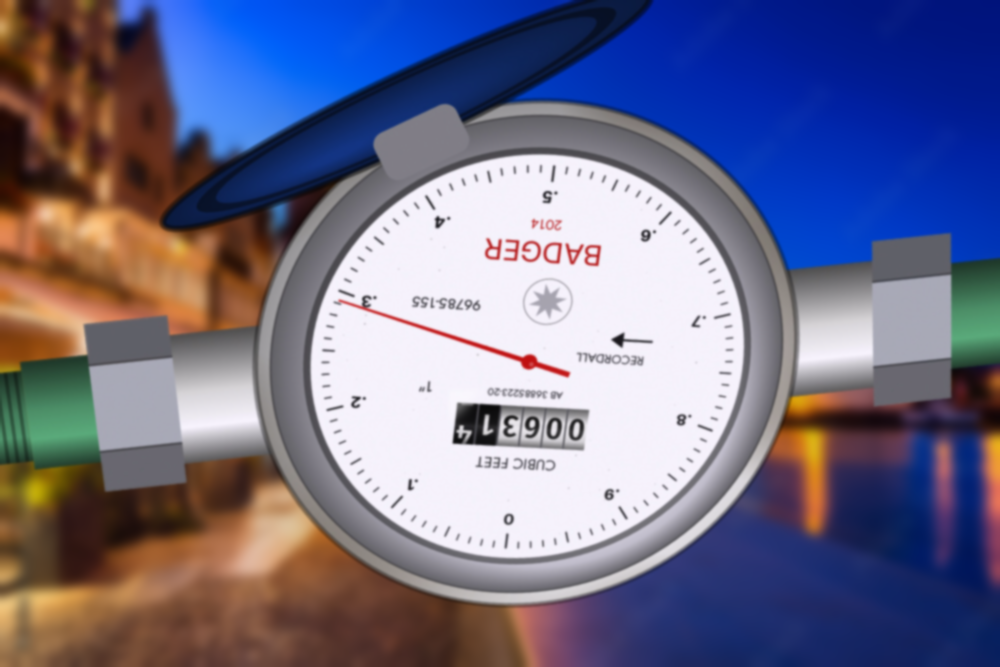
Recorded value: 6314.29; ft³
